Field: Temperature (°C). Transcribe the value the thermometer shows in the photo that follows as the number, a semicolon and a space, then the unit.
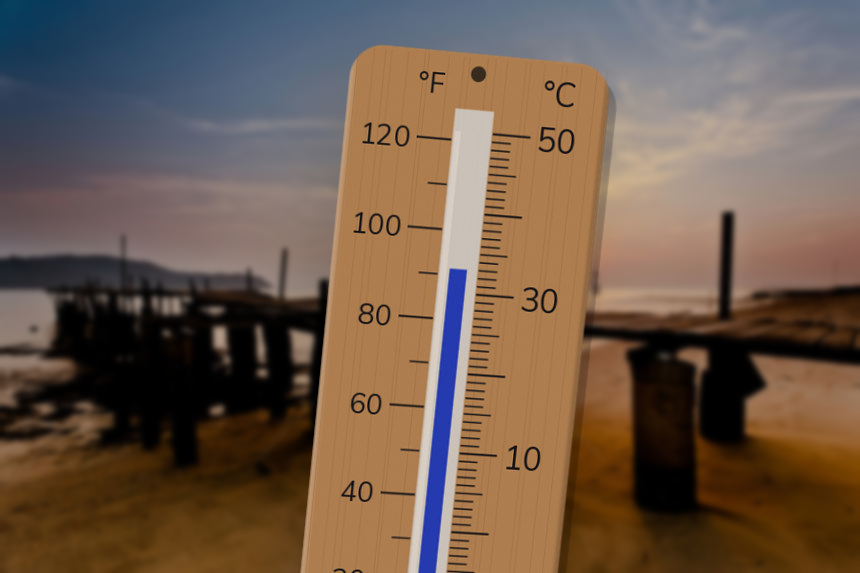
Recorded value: 33; °C
